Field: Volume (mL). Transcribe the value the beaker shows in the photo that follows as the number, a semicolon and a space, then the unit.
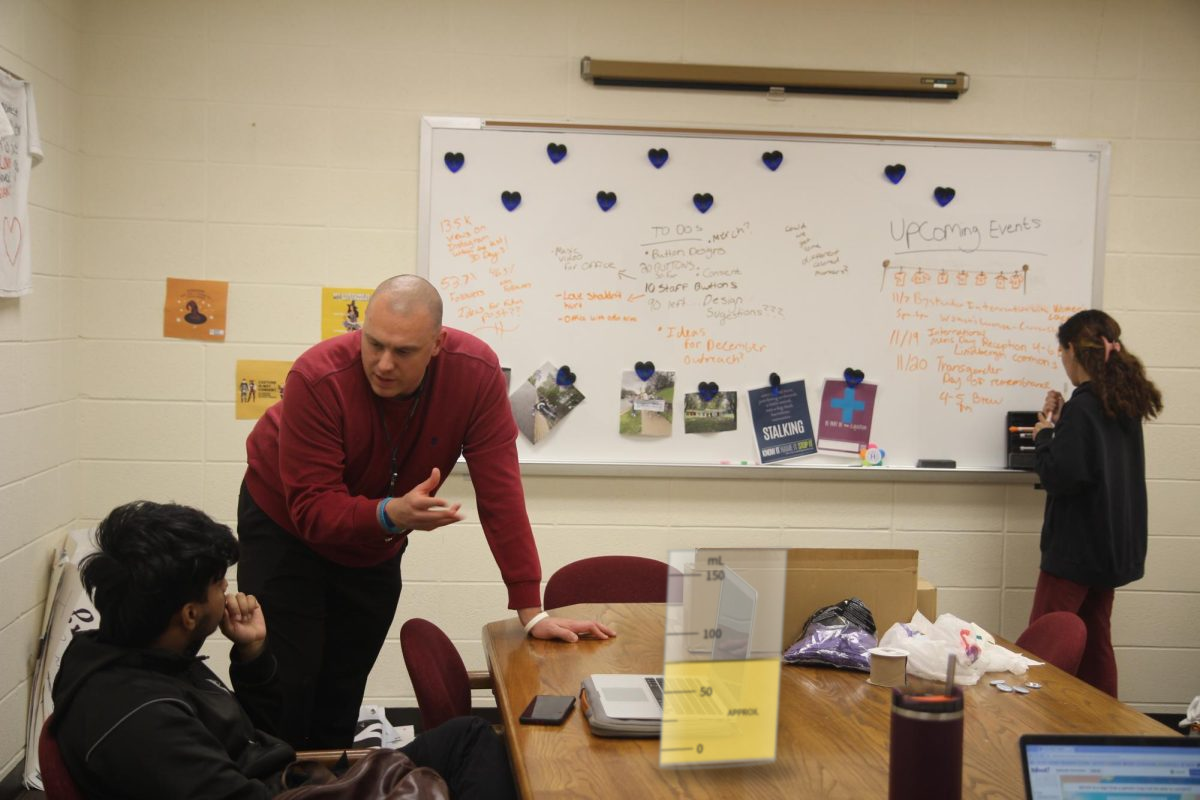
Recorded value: 75; mL
